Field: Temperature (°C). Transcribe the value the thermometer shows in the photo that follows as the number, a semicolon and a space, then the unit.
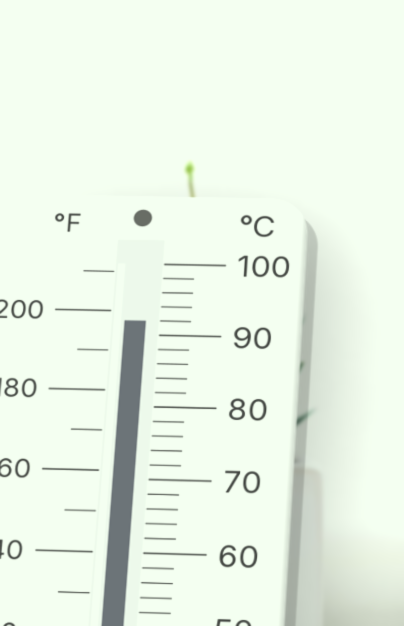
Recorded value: 92; °C
